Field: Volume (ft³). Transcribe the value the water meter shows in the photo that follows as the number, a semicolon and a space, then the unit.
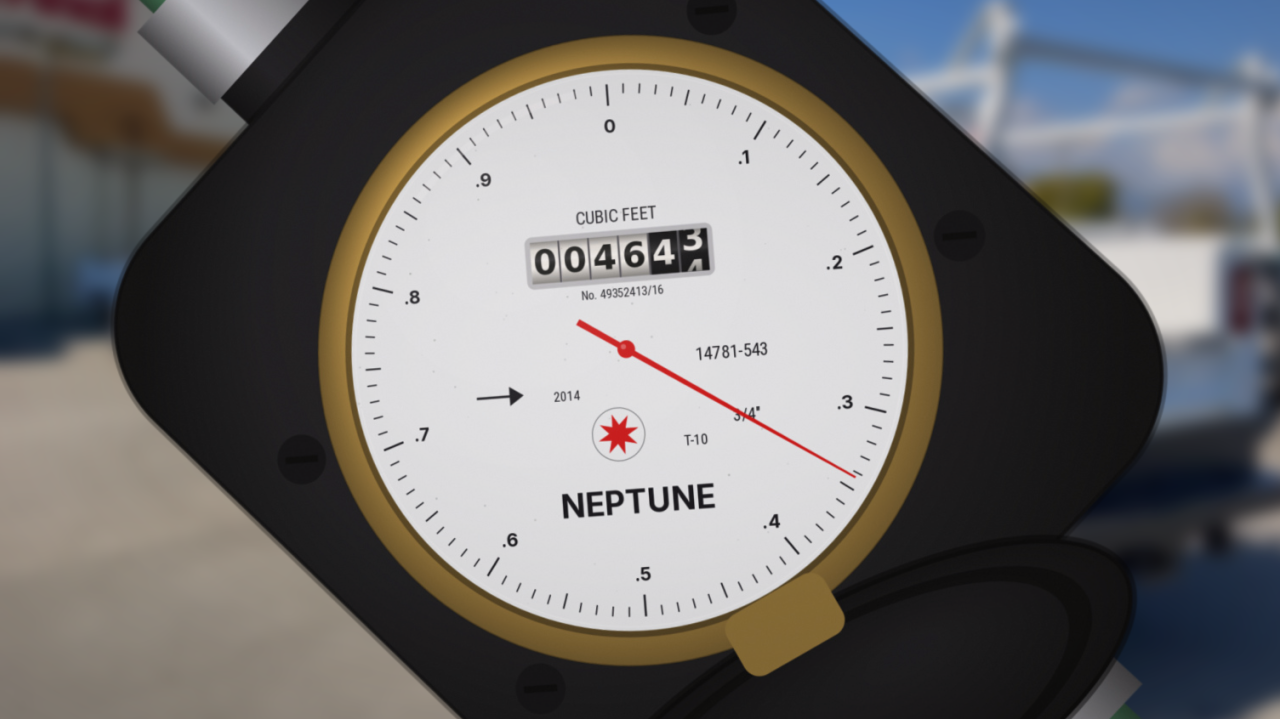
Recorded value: 4643.34; ft³
